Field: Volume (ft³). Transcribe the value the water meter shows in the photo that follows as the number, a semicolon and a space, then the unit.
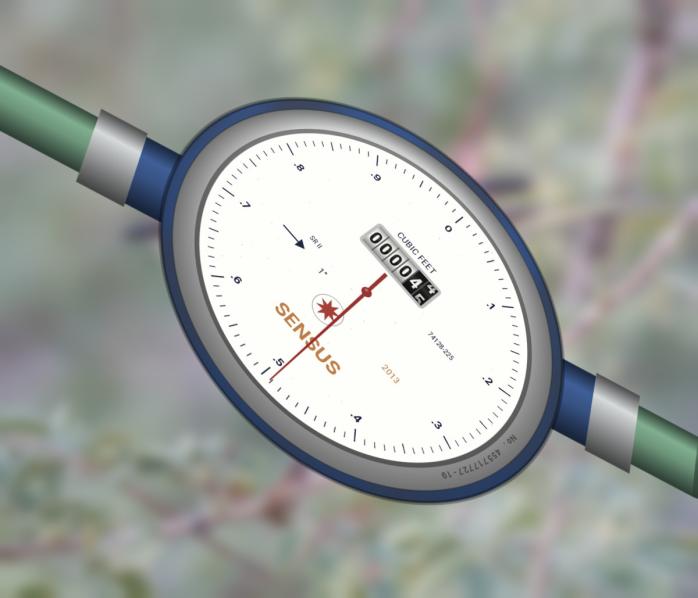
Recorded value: 44.49; ft³
